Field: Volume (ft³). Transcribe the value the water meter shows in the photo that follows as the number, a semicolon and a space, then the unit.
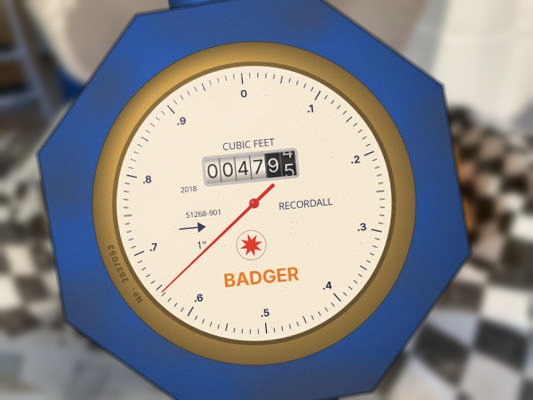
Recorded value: 4794.64; ft³
